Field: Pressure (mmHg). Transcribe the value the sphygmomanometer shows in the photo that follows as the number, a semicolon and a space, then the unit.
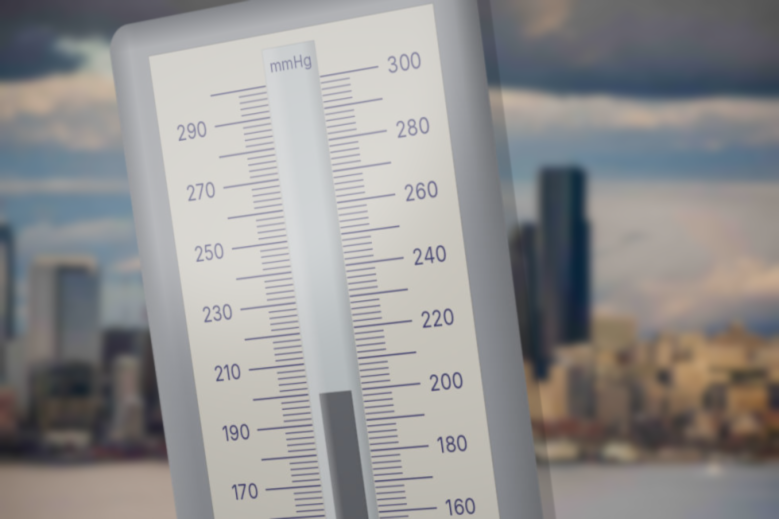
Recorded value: 200; mmHg
